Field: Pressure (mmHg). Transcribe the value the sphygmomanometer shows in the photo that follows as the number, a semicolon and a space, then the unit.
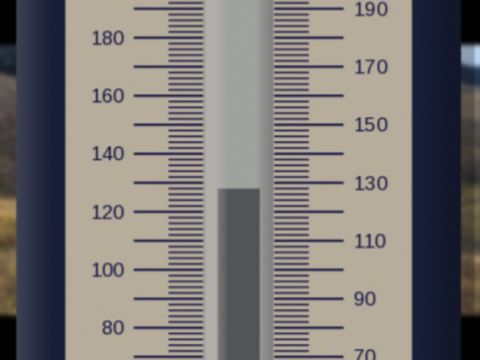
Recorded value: 128; mmHg
